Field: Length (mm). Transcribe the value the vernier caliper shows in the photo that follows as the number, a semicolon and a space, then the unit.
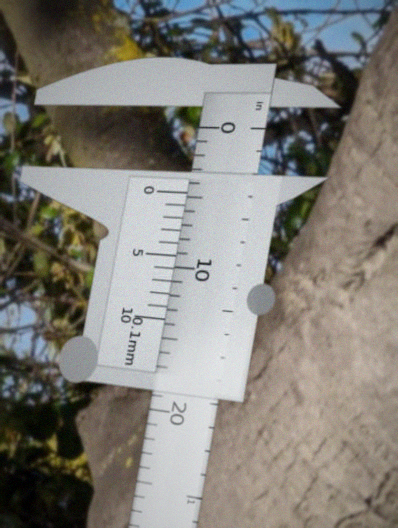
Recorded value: 4.7; mm
